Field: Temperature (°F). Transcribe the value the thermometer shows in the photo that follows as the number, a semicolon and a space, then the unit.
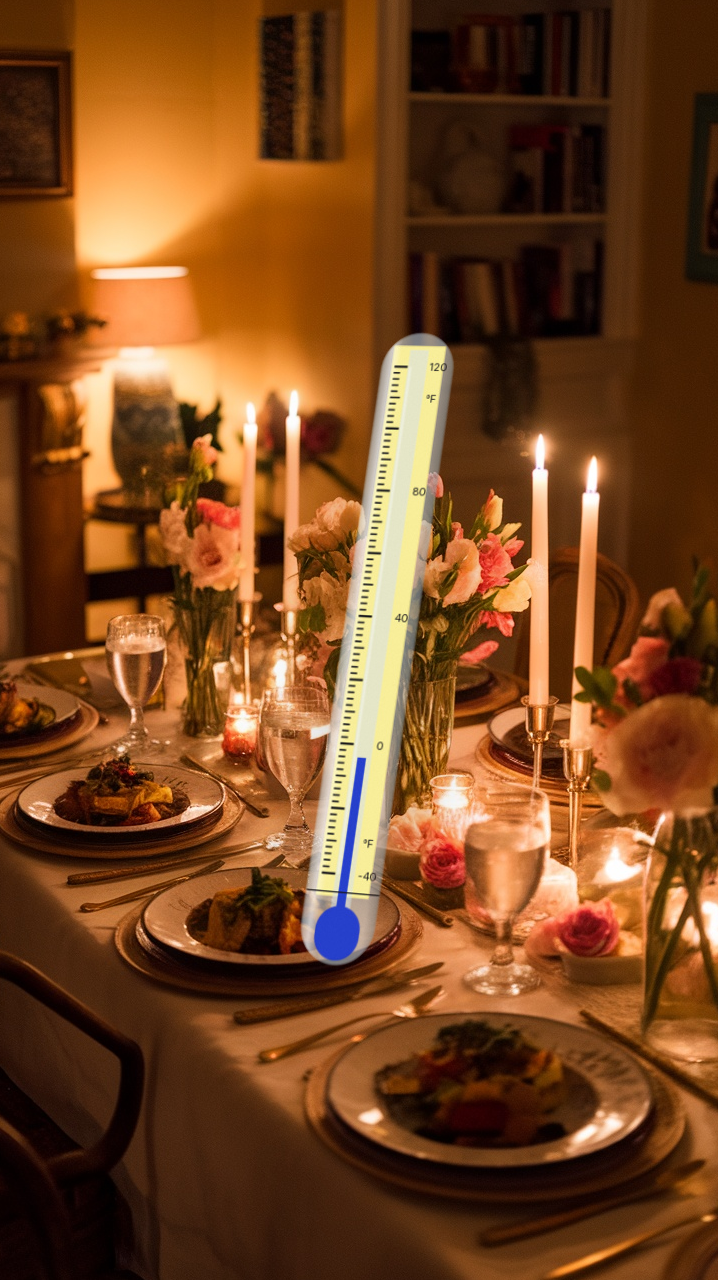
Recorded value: -4; °F
